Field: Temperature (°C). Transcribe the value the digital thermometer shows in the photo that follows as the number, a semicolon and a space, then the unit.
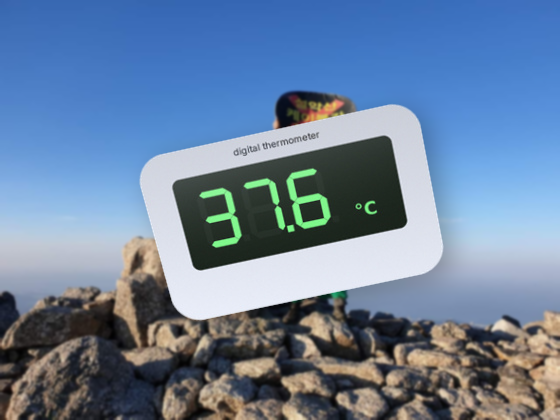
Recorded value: 37.6; °C
